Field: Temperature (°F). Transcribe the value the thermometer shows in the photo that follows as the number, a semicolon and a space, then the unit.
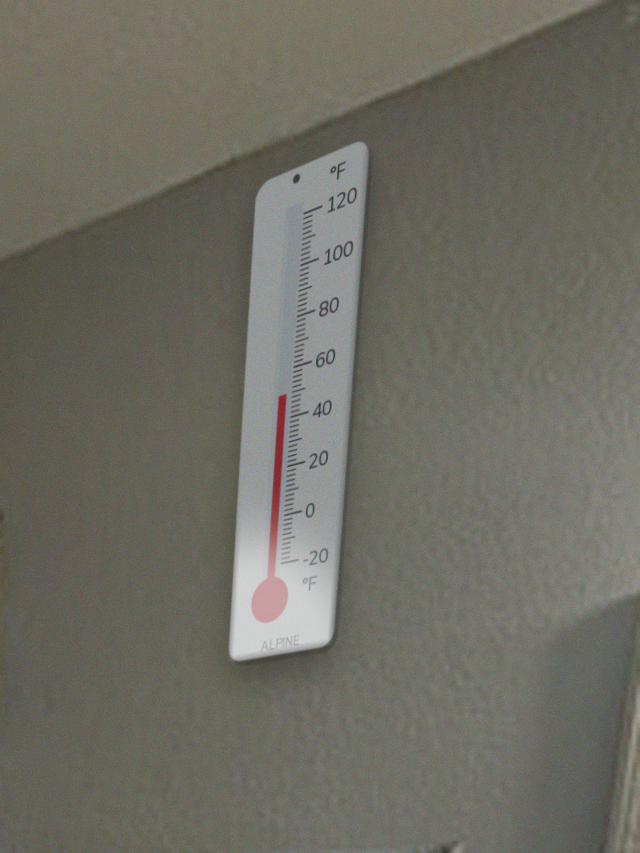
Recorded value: 50; °F
